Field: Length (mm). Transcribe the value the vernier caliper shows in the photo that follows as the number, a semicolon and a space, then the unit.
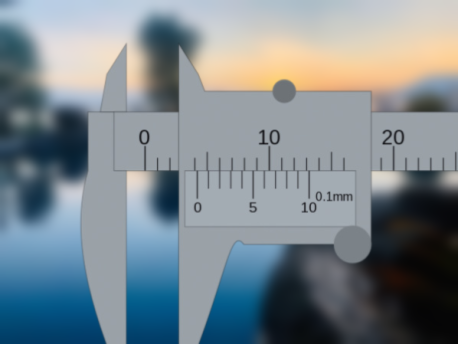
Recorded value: 4.2; mm
